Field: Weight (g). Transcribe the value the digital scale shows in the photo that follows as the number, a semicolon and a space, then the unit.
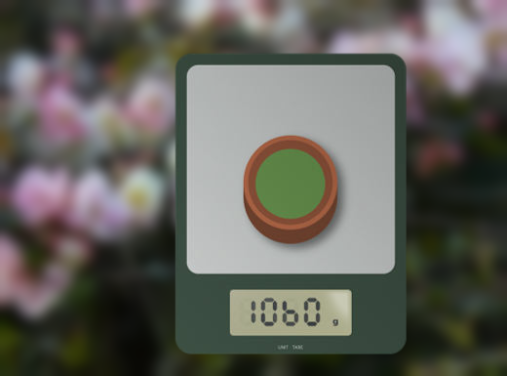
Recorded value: 1060; g
